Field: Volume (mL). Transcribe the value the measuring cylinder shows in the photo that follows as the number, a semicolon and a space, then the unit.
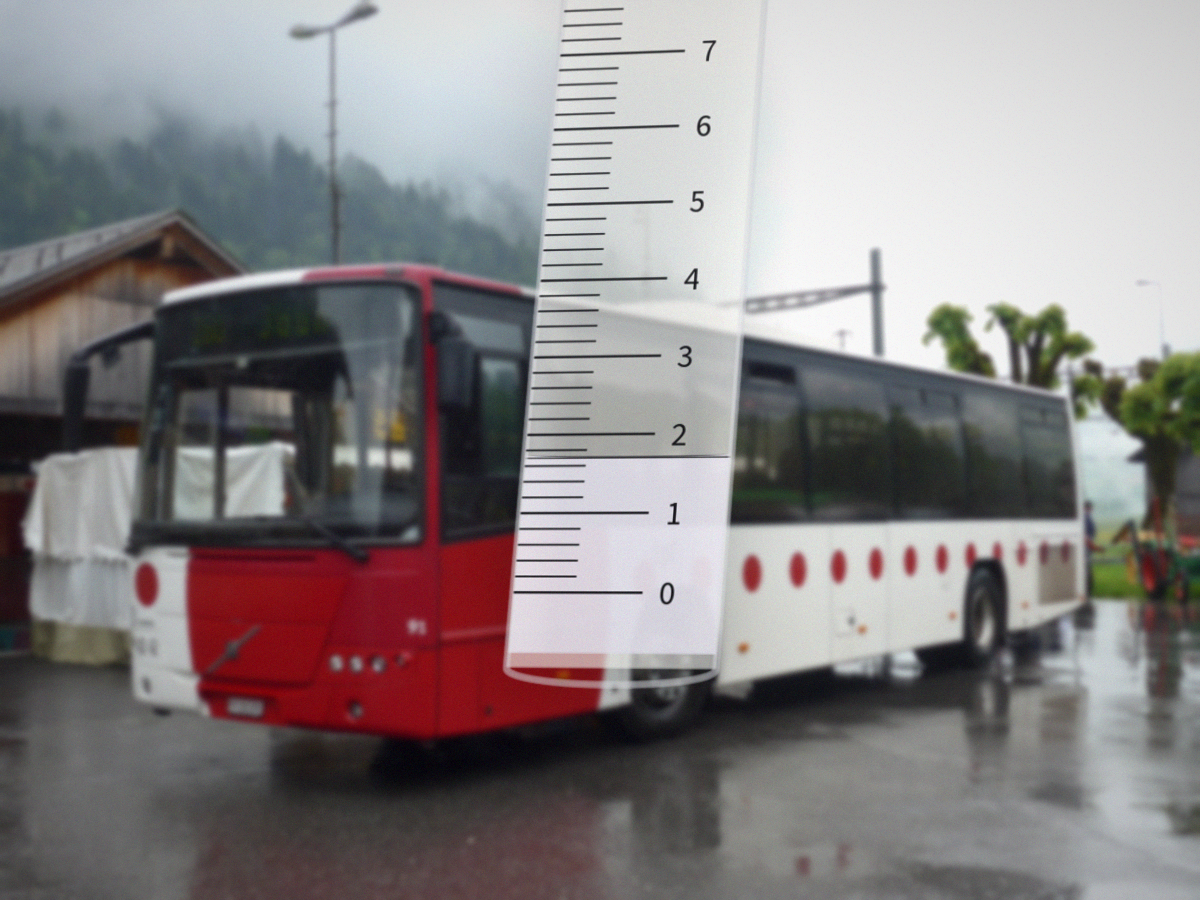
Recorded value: 1.7; mL
